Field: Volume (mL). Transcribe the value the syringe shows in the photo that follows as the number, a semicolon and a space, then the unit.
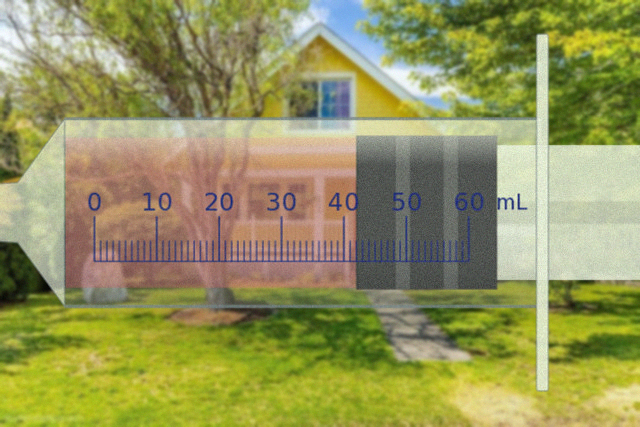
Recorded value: 42; mL
